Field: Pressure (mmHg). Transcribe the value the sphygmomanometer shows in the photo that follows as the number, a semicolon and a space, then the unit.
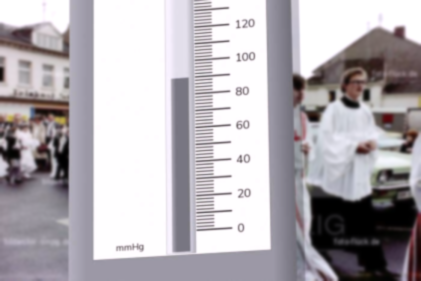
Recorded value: 90; mmHg
